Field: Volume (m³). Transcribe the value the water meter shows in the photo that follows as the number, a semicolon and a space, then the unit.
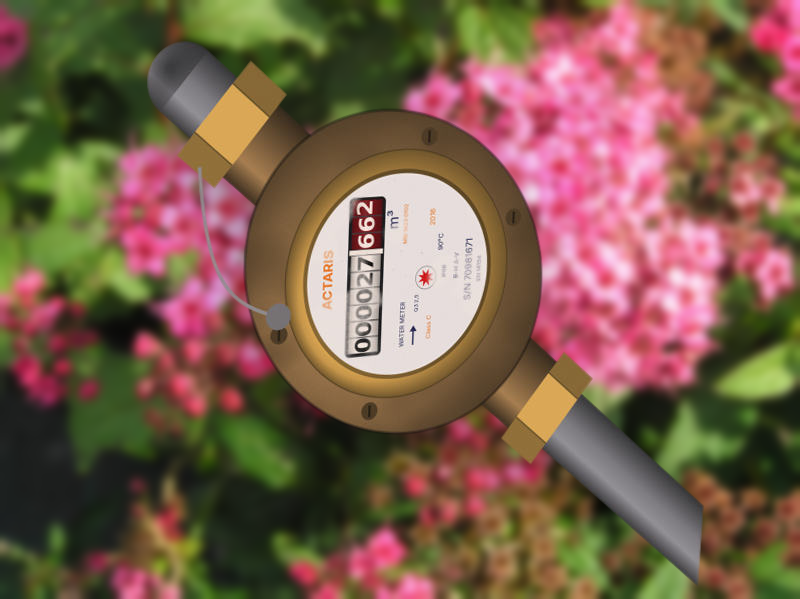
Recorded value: 27.662; m³
